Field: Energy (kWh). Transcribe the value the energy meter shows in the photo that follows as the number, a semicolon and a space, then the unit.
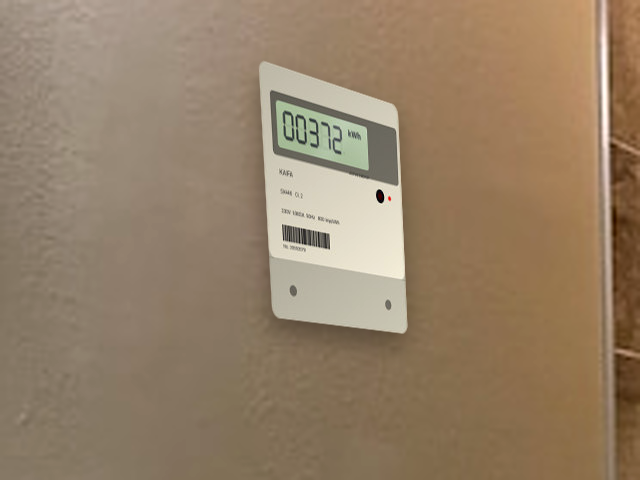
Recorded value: 372; kWh
